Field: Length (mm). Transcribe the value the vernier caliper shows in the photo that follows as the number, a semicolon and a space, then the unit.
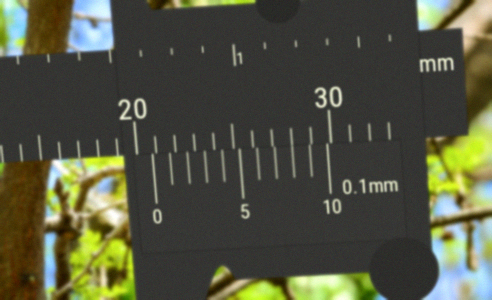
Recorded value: 20.8; mm
